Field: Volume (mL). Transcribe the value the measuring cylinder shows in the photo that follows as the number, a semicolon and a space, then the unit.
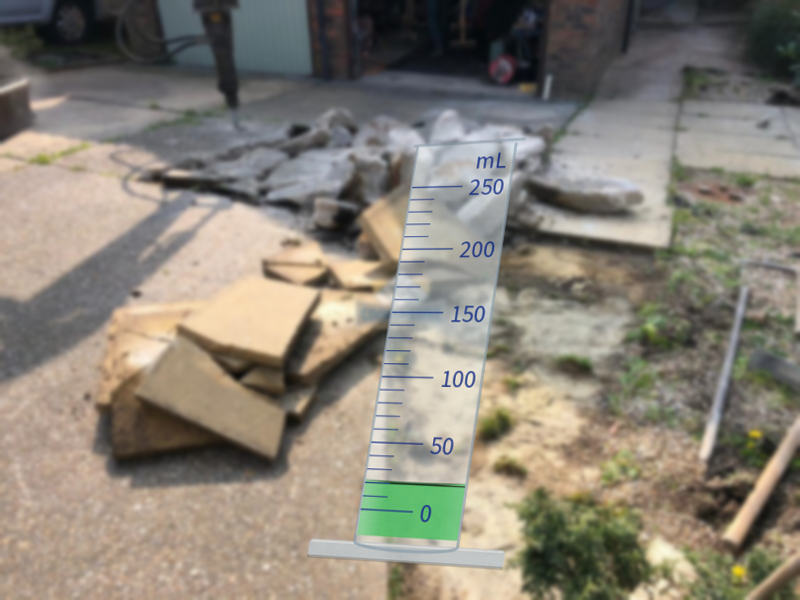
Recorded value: 20; mL
